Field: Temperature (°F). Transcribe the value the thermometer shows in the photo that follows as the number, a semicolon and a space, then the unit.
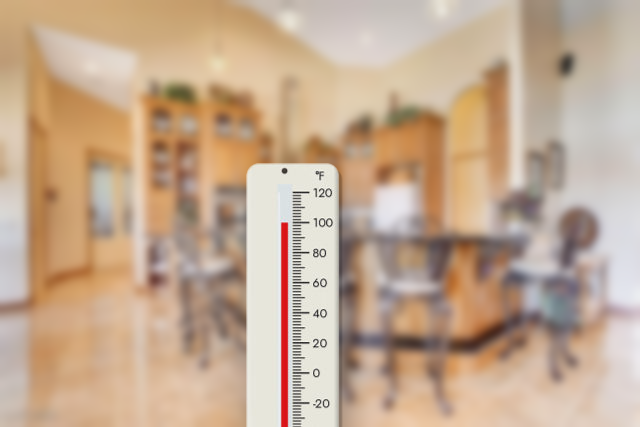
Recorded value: 100; °F
